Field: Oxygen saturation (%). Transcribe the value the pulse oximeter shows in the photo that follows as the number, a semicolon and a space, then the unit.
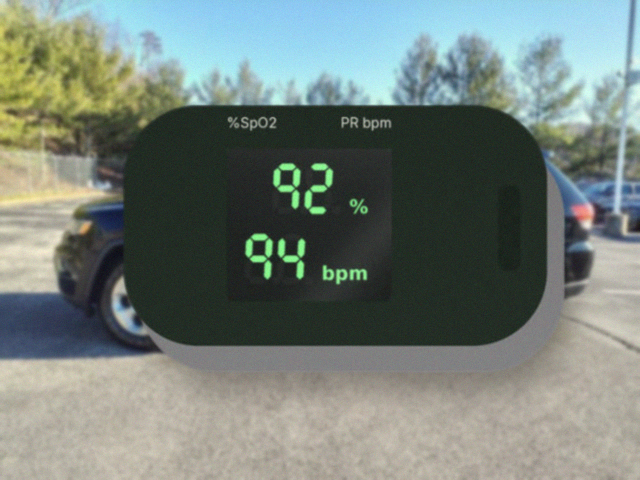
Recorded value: 92; %
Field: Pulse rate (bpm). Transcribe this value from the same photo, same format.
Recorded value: 94; bpm
